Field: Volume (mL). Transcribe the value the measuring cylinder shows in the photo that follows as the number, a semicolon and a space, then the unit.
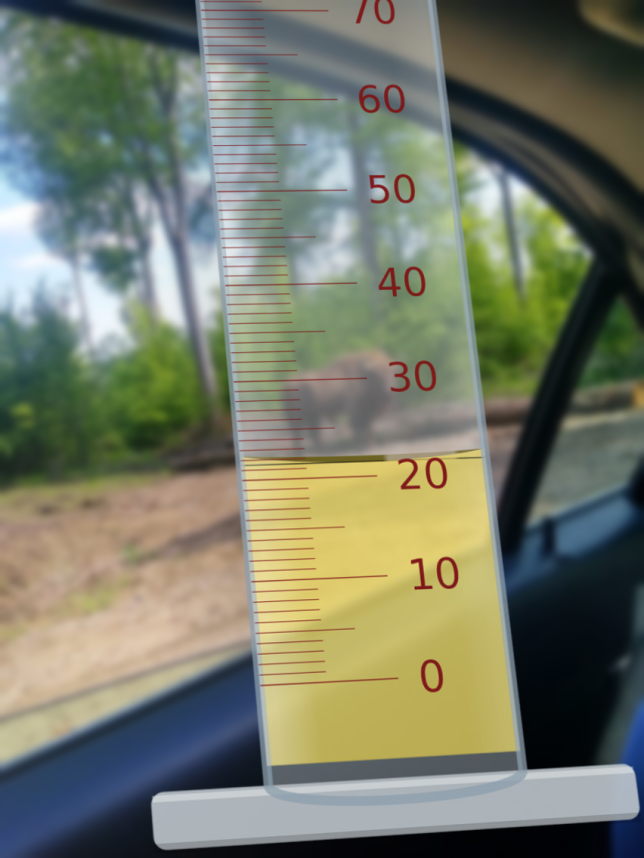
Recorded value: 21.5; mL
